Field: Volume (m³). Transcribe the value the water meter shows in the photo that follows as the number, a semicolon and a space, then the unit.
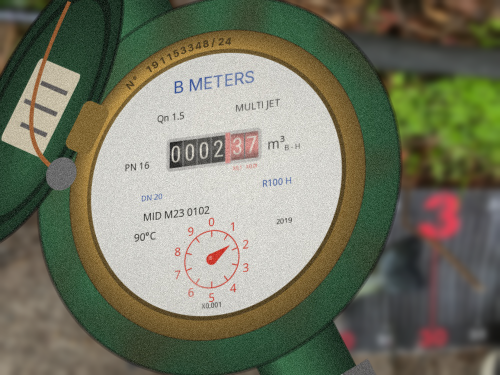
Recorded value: 2.371; m³
